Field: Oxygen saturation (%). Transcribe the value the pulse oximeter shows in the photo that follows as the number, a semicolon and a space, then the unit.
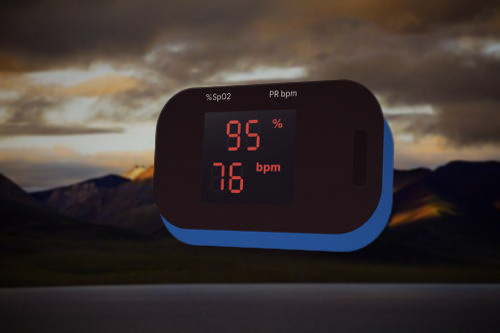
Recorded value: 95; %
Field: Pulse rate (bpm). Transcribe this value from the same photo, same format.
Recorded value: 76; bpm
